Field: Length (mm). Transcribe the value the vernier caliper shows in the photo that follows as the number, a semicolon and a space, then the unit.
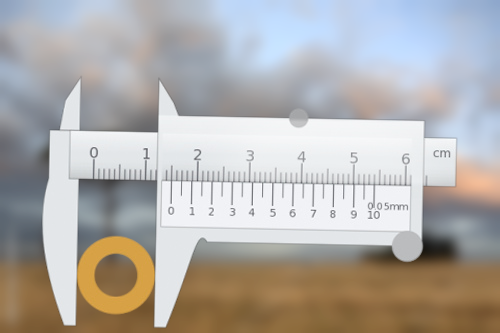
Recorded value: 15.0; mm
